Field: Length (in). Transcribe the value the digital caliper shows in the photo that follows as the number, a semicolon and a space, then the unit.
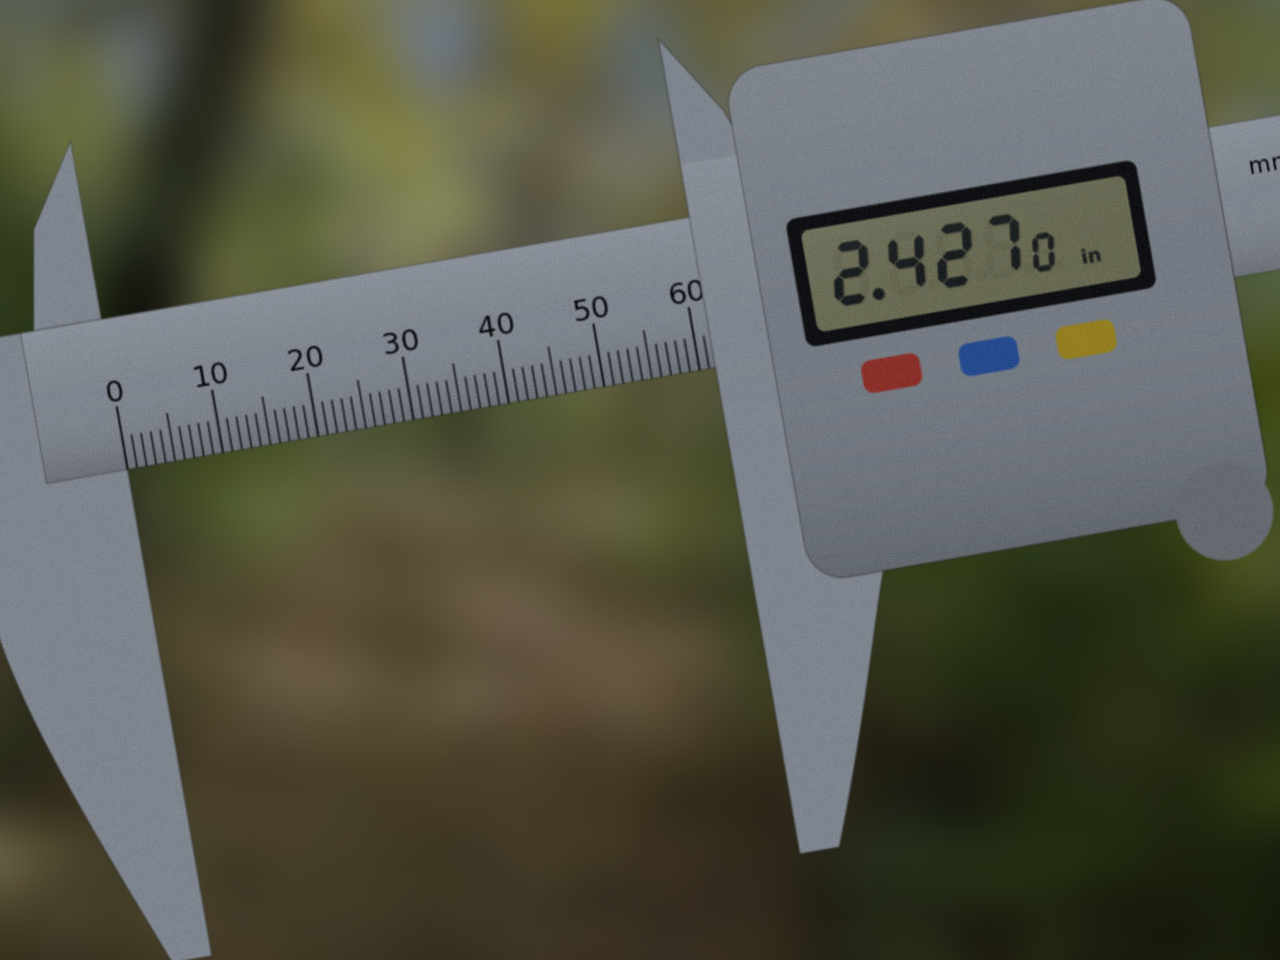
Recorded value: 2.4270; in
